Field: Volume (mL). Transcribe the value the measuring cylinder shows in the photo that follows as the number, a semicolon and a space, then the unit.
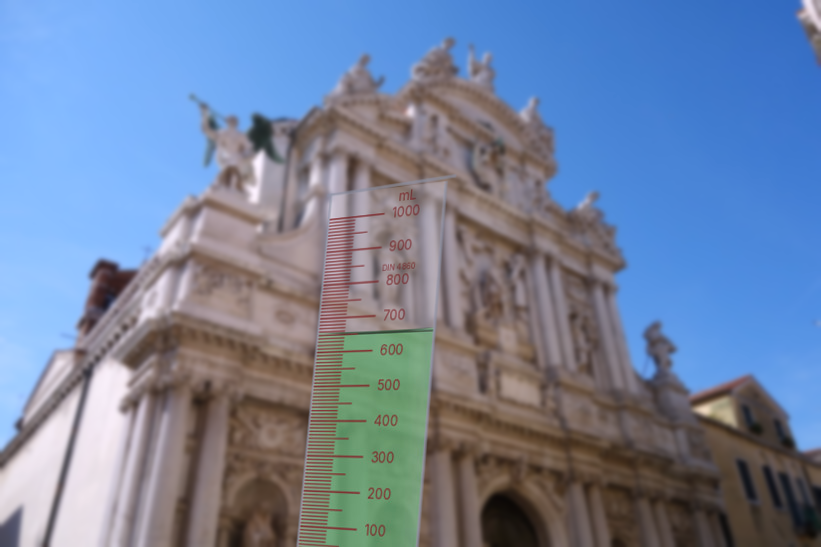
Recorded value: 650; mL
